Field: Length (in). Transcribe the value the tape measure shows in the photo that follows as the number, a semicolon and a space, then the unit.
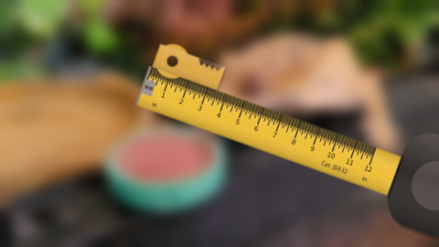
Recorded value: 3.5; in
